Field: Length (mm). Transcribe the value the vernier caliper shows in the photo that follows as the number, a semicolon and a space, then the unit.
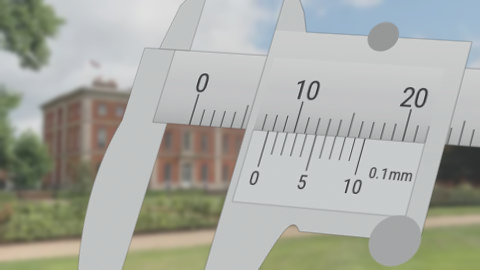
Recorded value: 7.6; mm
